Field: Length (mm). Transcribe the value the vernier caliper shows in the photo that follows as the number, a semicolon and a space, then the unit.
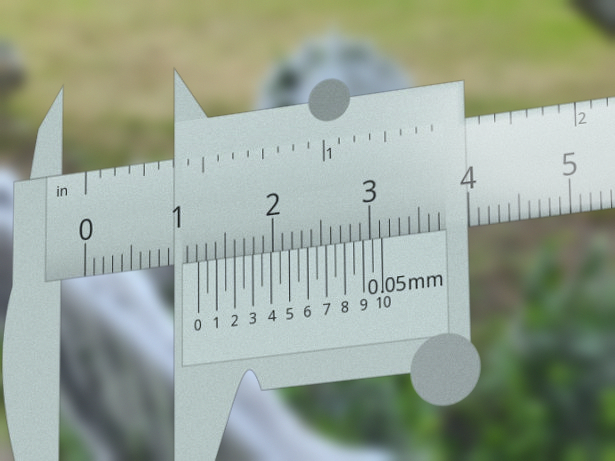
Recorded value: 12.2; mm
